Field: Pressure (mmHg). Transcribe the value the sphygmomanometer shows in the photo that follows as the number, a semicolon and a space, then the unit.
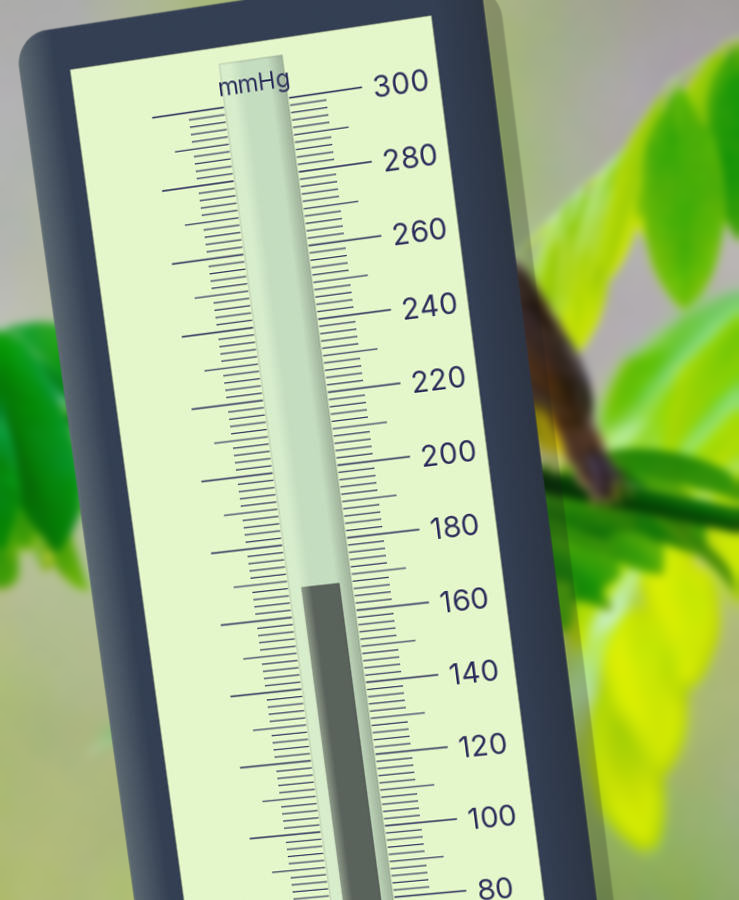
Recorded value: 168; mmHg
